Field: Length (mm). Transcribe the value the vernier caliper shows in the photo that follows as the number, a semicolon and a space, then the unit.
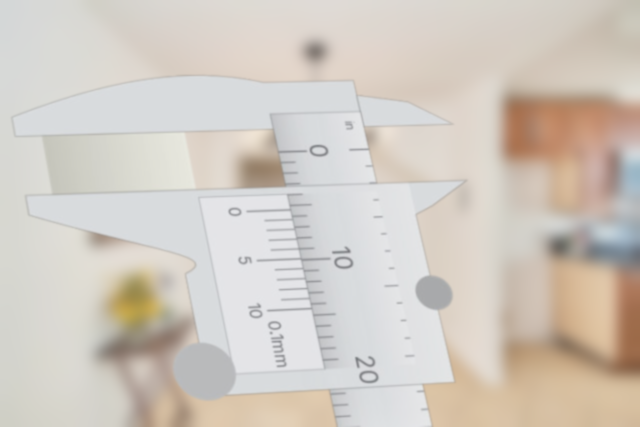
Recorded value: 5.4; mm
